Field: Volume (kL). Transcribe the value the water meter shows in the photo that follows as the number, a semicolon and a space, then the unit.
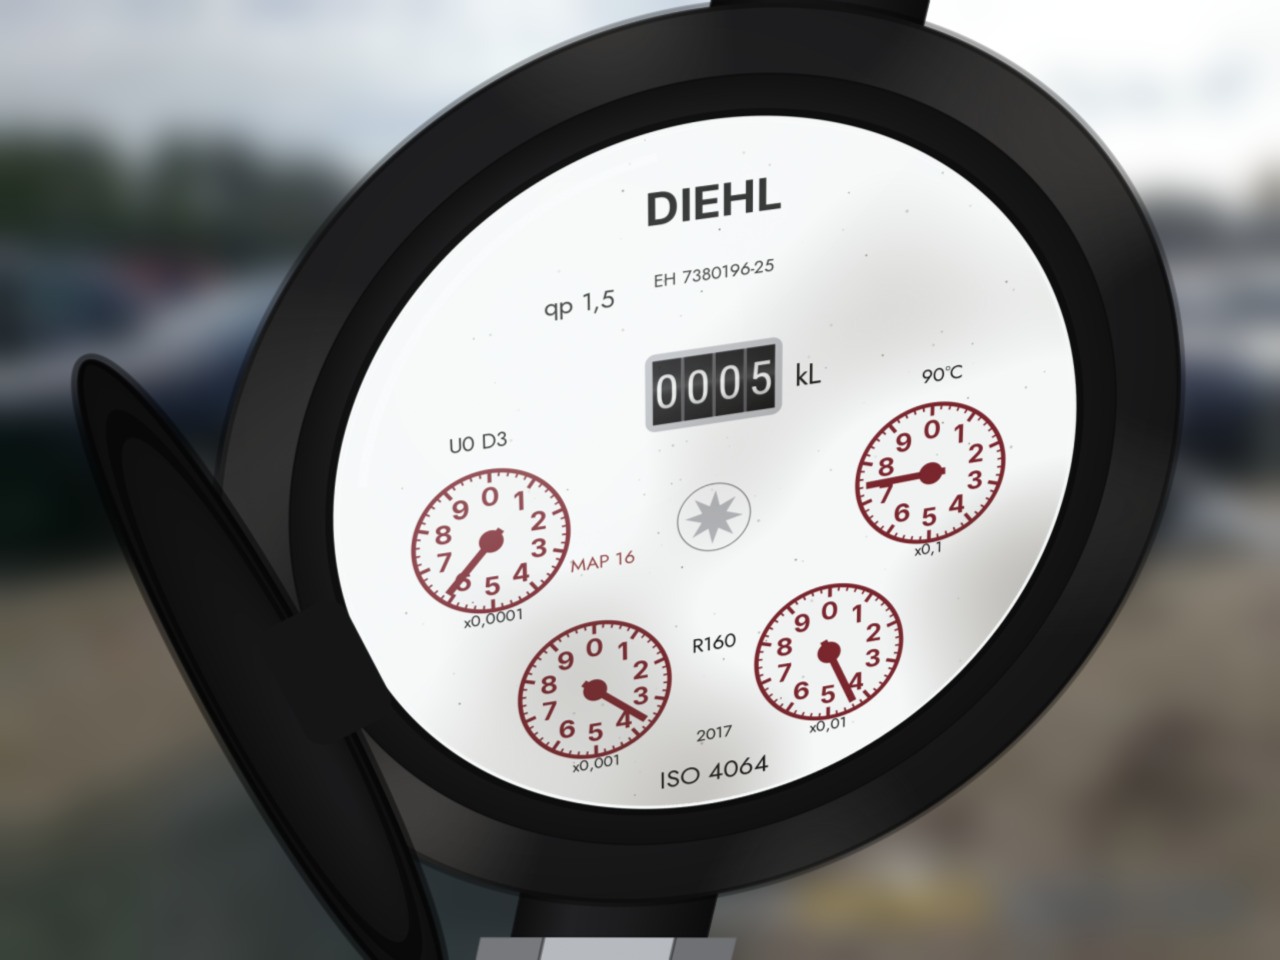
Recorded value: 5.7436; kL
